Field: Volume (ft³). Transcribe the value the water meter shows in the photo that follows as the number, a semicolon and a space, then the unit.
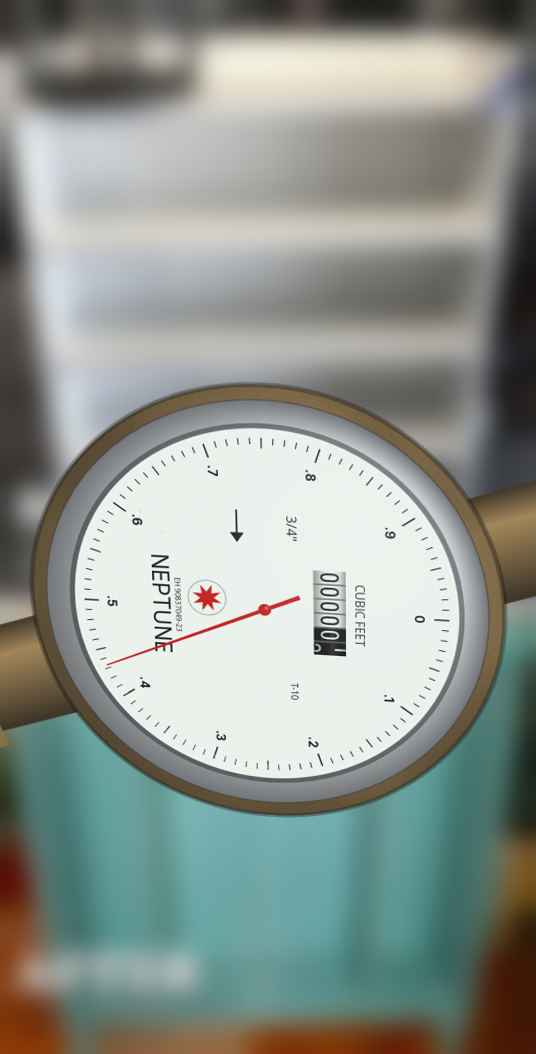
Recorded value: 1.43; ft³
